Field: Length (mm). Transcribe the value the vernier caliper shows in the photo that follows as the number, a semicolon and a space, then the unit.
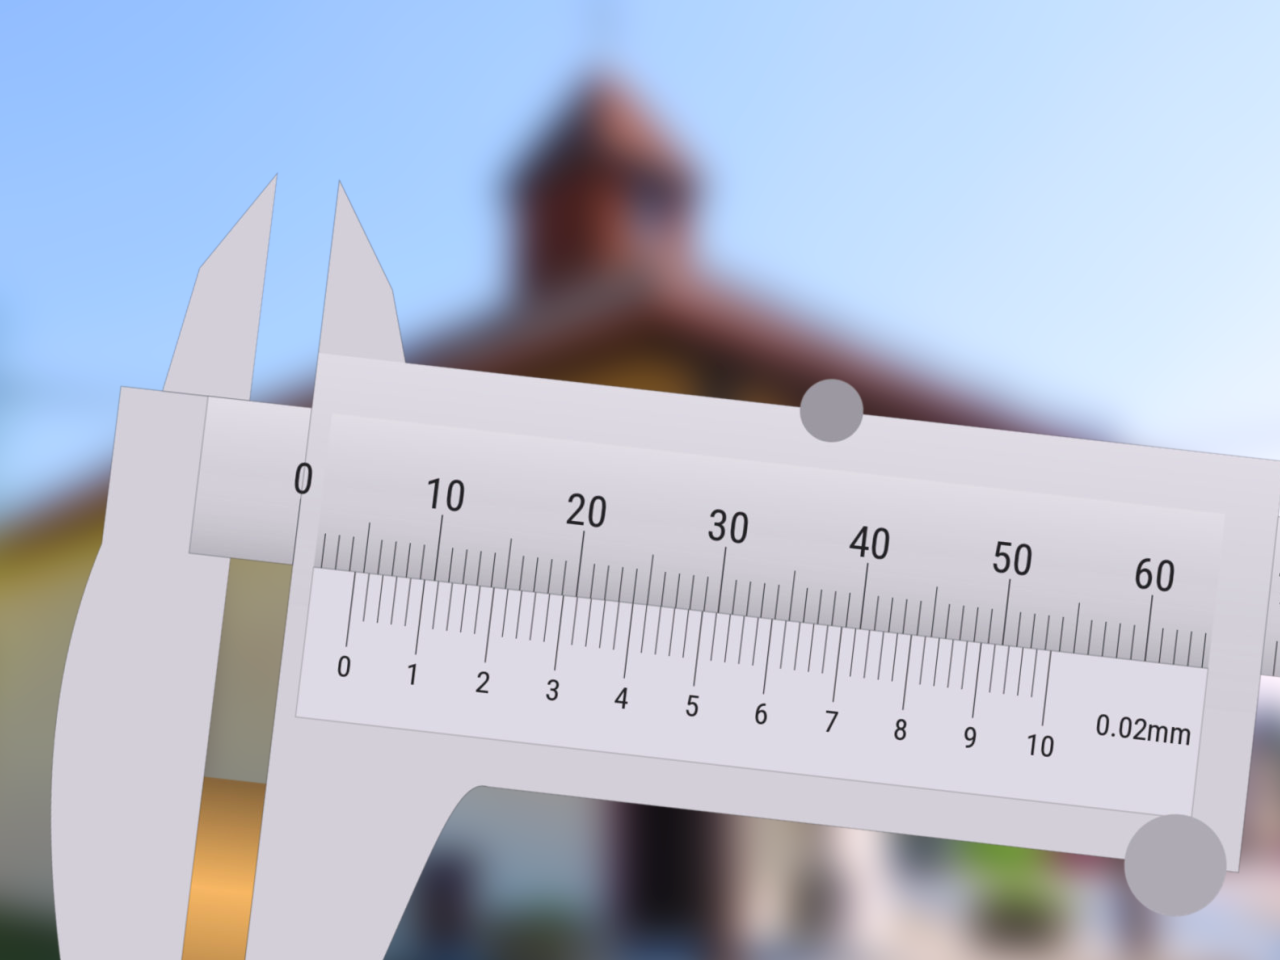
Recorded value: 4.4; mm
